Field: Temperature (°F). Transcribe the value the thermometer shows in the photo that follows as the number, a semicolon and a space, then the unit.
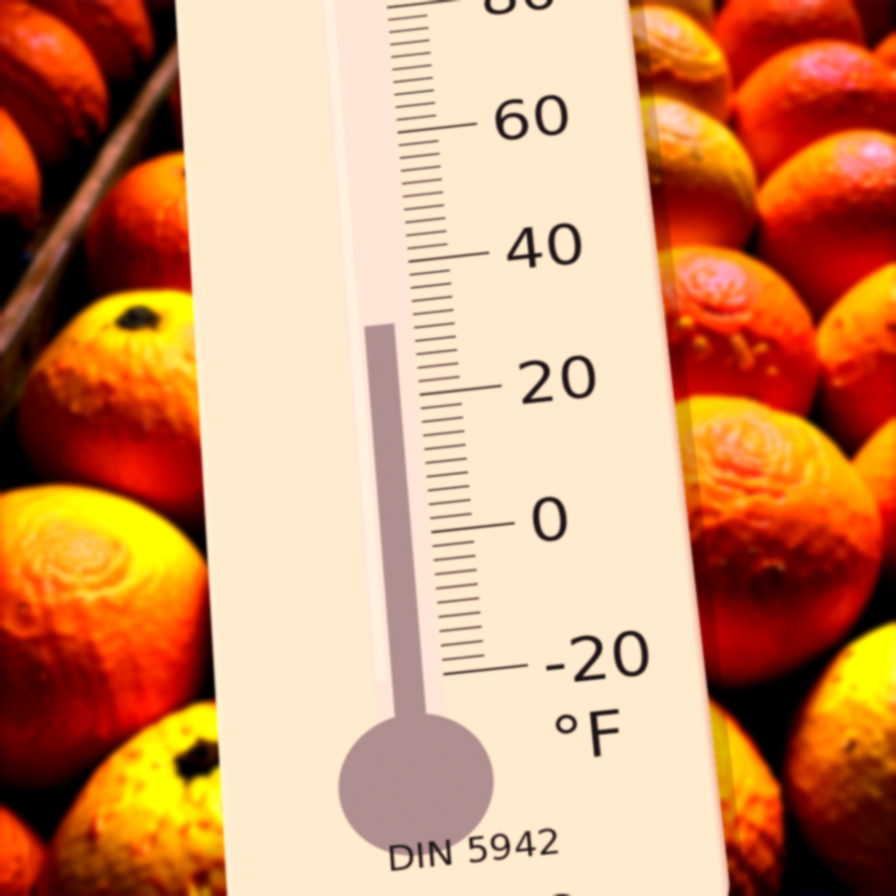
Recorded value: 31; °F
